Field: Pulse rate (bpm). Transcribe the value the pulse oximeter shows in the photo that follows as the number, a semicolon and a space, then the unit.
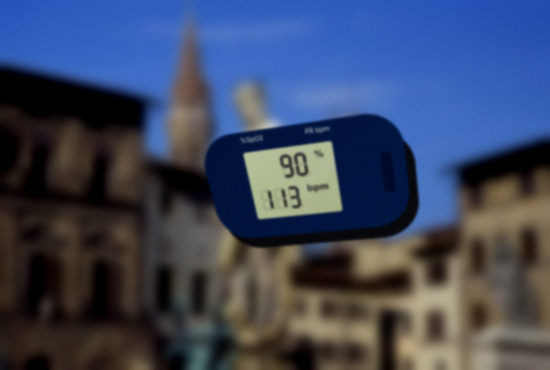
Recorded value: 113; bpm
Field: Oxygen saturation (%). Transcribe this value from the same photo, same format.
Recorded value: 90; %
